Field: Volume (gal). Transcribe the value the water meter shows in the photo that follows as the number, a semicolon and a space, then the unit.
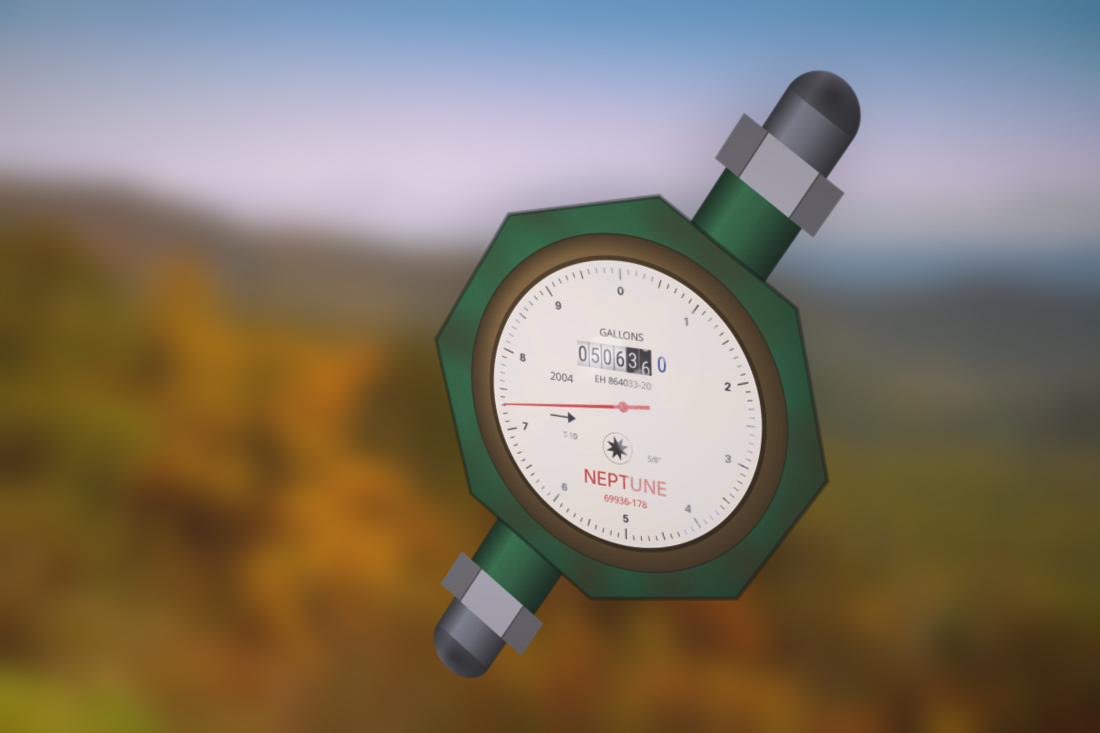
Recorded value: 506357.3; gal
